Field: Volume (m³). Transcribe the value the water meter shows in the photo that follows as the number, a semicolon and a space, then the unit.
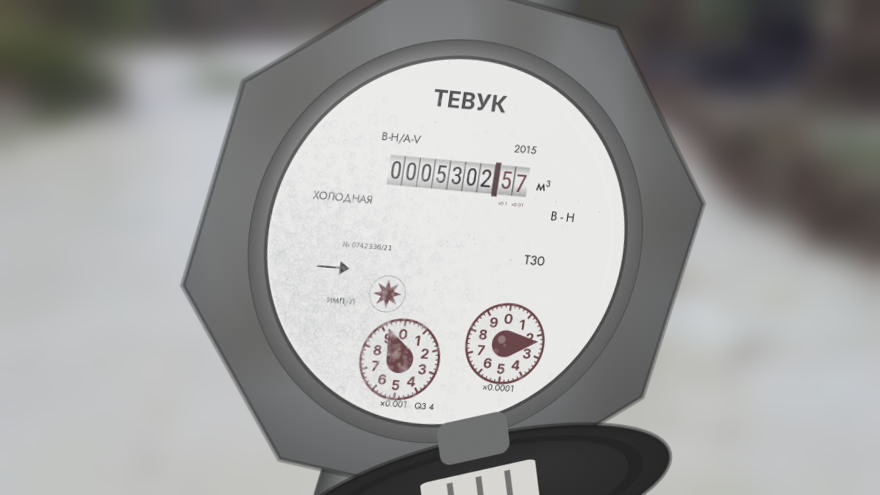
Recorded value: 5302.5692; m³
